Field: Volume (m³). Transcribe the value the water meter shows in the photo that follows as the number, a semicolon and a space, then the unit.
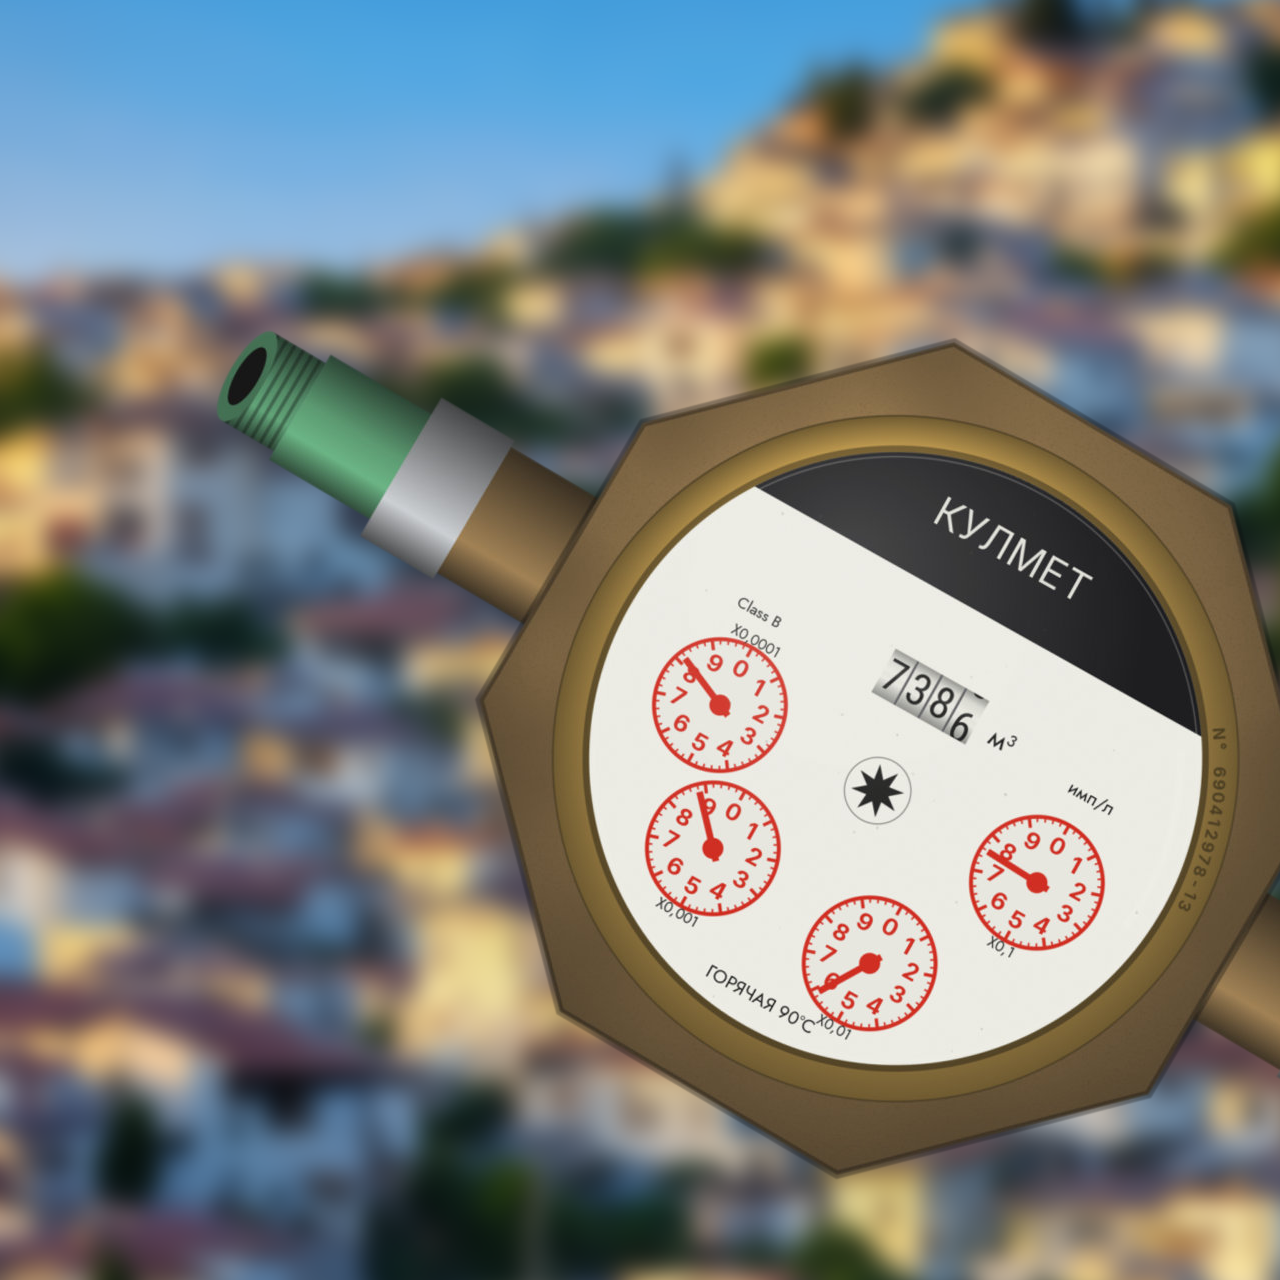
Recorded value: 7385.7588; m³
